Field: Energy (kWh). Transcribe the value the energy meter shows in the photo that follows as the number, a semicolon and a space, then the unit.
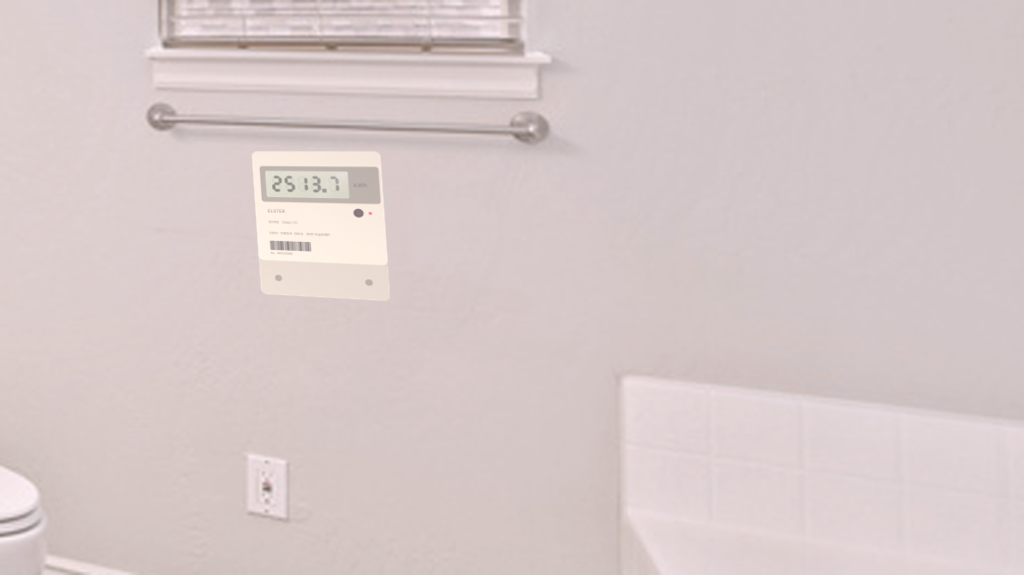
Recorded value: 2513.7; kWh
